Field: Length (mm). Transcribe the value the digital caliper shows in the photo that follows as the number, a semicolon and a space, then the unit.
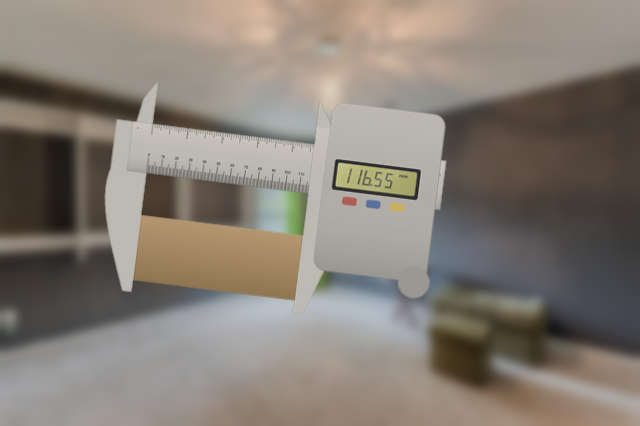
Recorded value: 116.55; mm
